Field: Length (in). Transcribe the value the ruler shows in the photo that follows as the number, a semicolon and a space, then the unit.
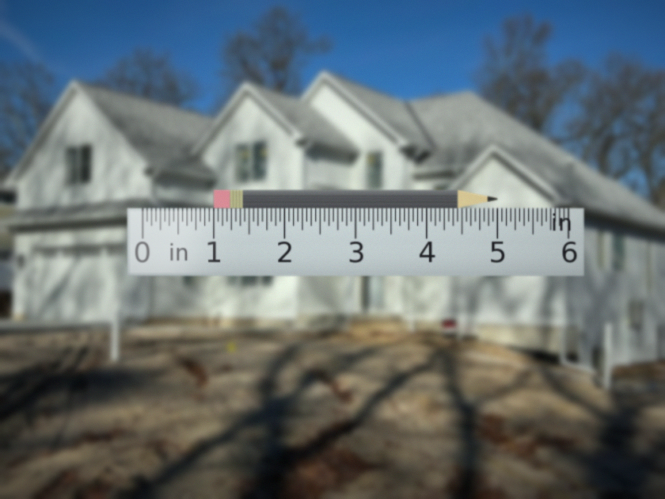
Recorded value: 4; in
